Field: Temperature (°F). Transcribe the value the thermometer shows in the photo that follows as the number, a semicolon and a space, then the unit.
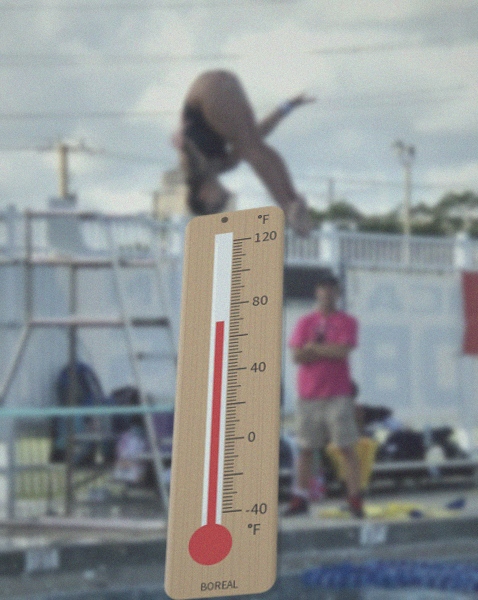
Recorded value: 70; °F
